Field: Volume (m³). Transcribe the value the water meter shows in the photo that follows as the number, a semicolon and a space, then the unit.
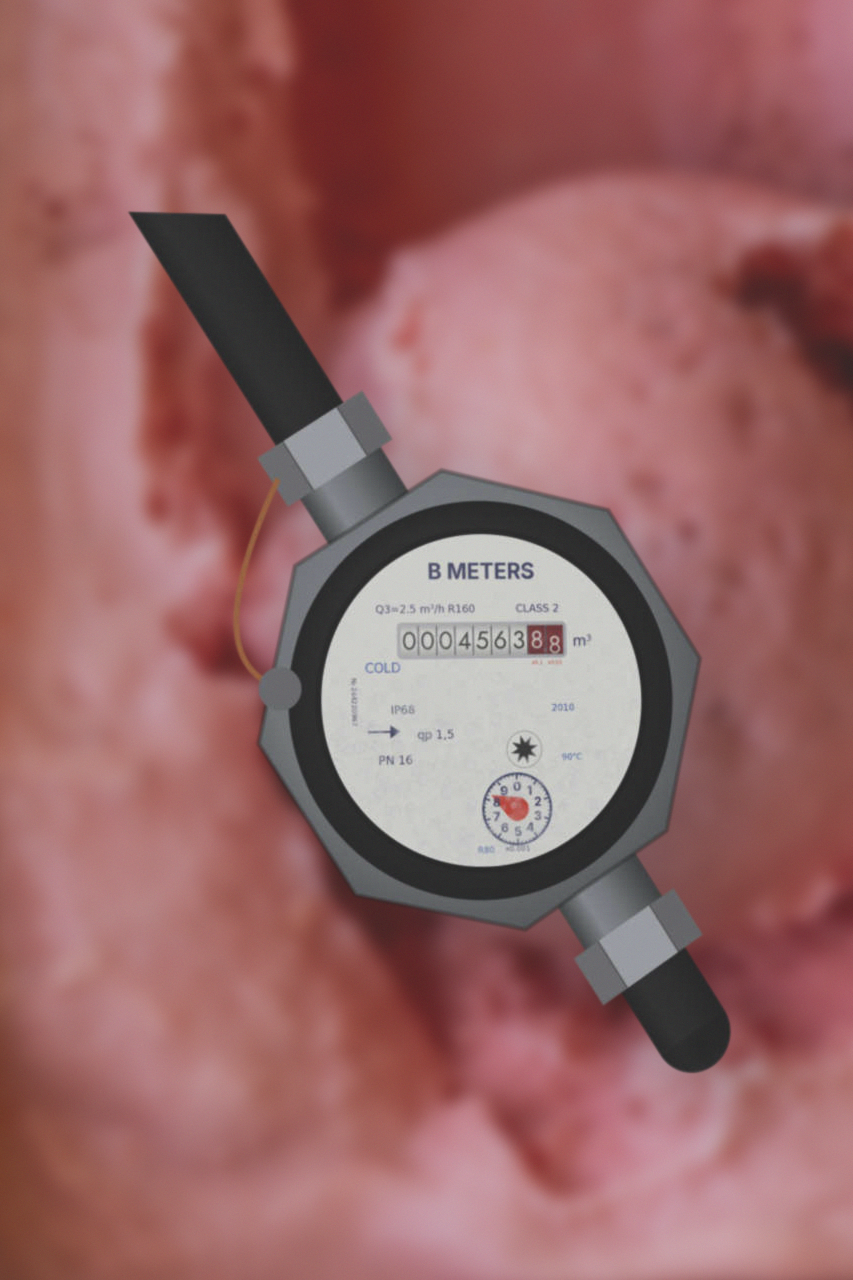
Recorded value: 4563.878; m³
